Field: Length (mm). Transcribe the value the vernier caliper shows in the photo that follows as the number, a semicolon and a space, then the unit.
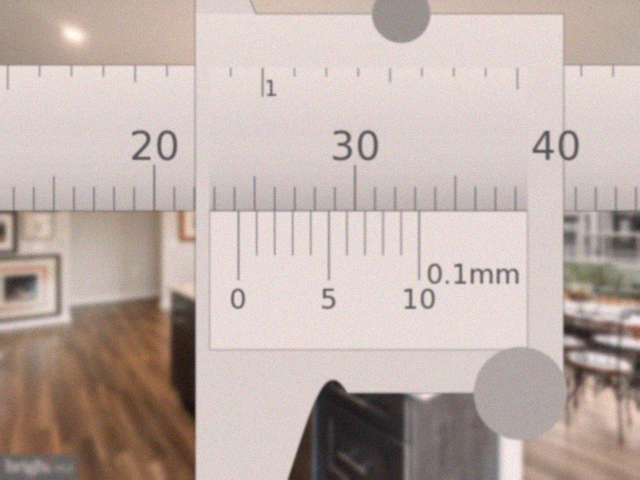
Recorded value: 24.2; mm
